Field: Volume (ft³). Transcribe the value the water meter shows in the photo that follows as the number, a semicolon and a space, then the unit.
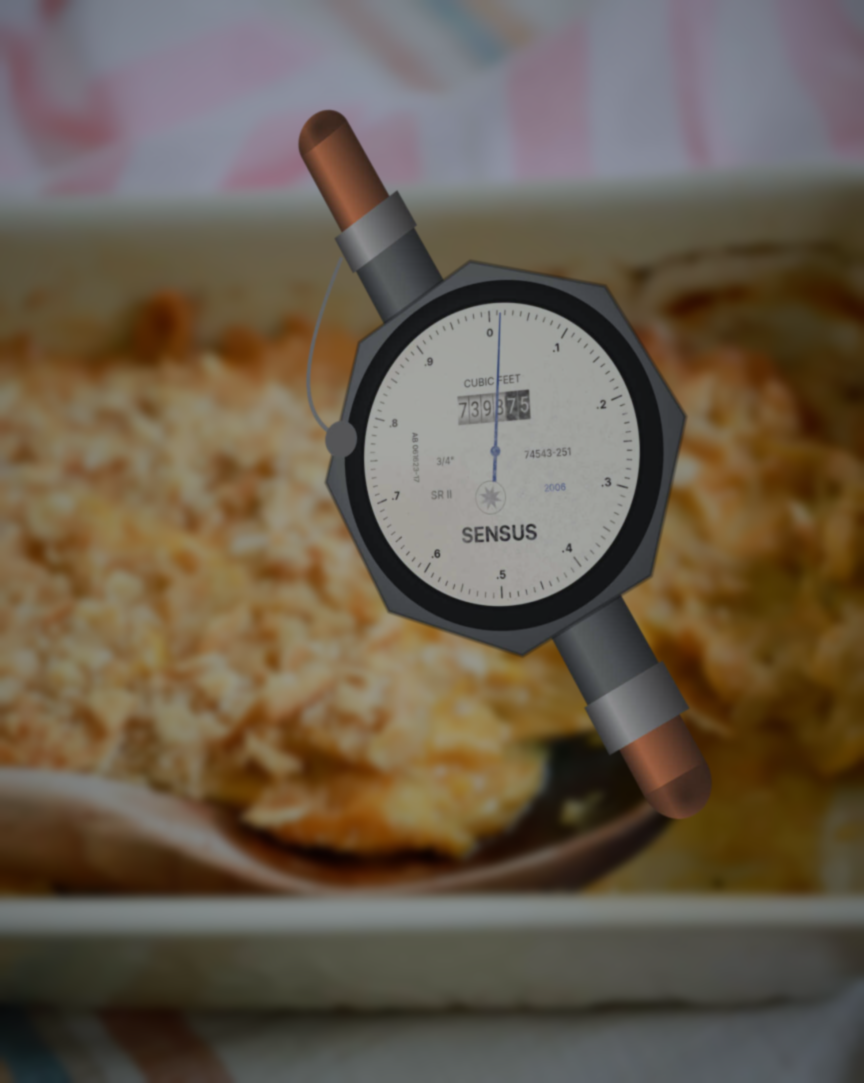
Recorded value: 739875.01; ft³
